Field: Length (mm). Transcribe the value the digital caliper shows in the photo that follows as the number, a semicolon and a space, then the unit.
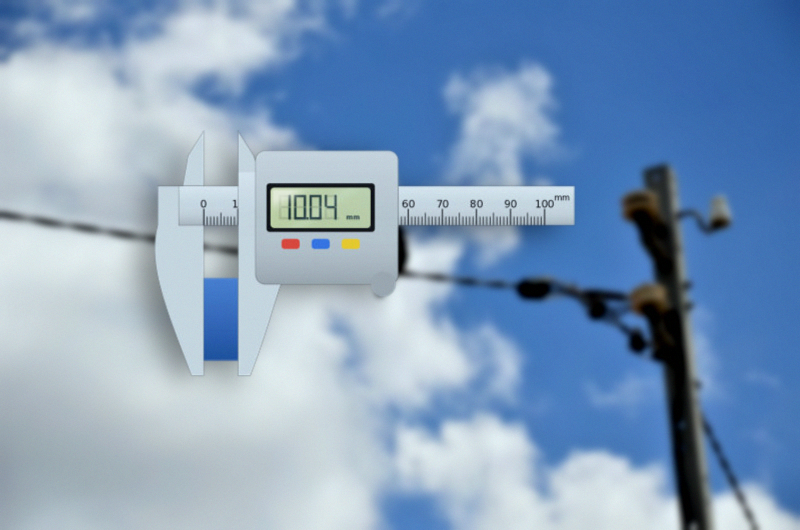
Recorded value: 10.04; mm
